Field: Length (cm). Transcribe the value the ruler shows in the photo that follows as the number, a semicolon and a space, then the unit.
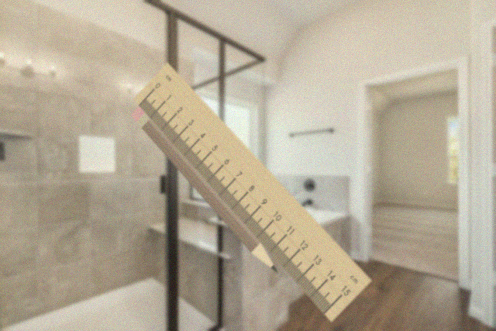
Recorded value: 12; cm
